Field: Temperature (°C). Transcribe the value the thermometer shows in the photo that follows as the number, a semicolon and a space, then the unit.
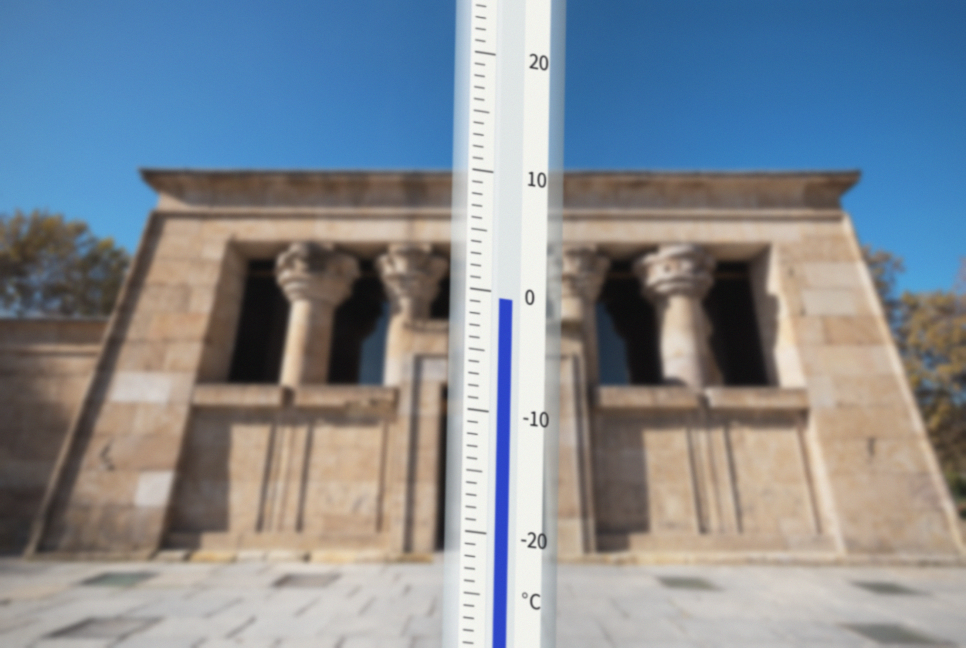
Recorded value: -0.5; °C
